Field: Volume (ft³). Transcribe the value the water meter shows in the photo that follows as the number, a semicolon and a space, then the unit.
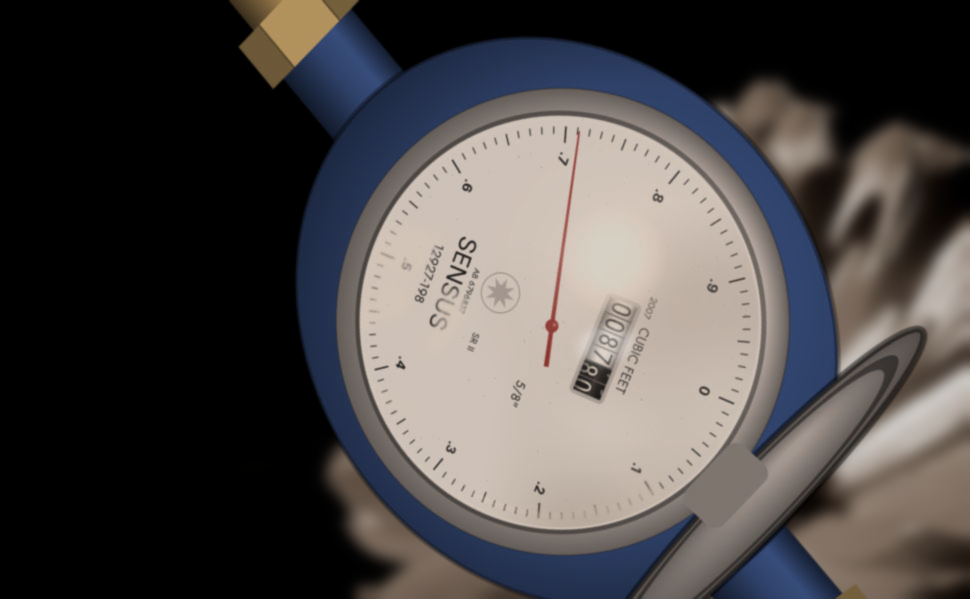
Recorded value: 8779.71; ft³
